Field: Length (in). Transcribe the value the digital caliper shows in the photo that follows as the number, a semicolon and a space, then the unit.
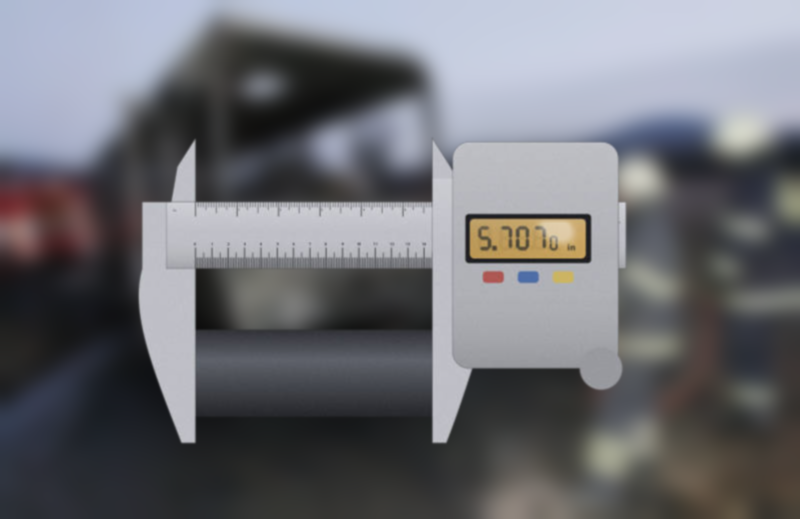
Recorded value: 5.7070; in
